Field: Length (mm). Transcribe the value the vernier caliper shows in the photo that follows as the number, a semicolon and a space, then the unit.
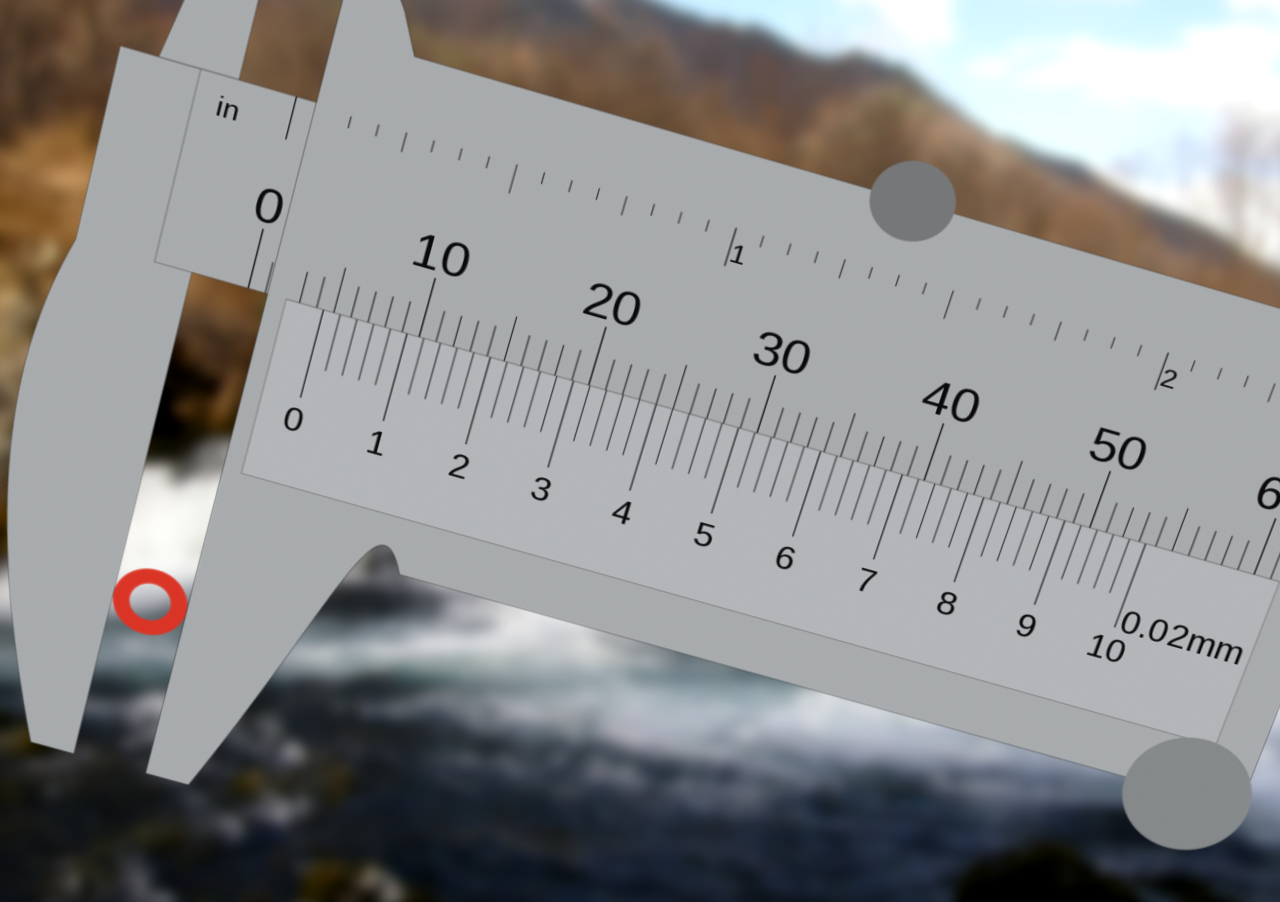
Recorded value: 4.4; mm
